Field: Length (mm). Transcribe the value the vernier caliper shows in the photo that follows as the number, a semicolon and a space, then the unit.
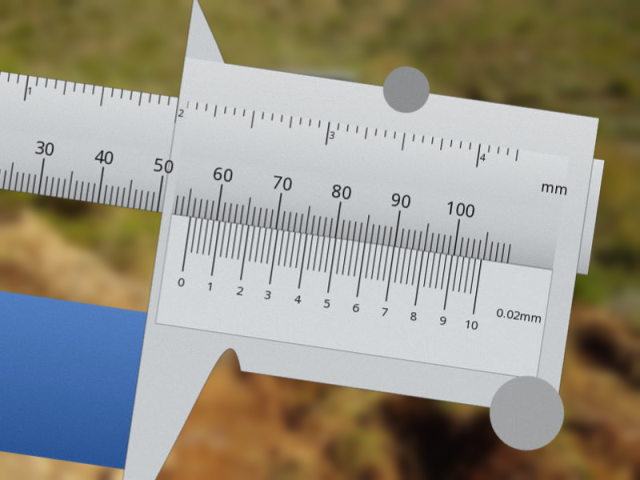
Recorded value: 55.6; mm
